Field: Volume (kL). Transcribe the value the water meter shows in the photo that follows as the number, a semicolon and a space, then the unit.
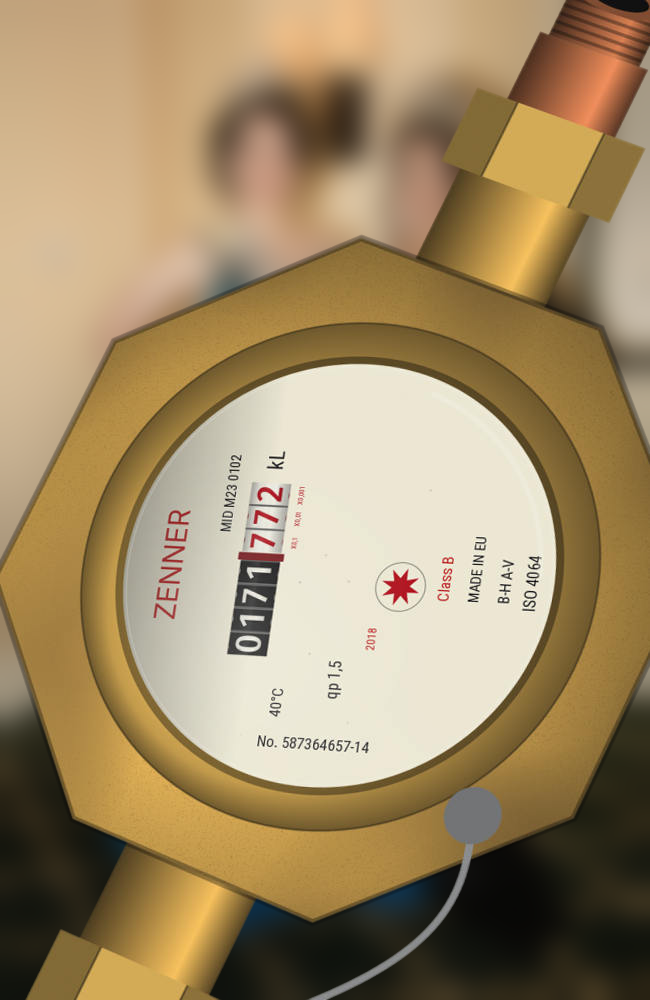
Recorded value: 171.772; kL
